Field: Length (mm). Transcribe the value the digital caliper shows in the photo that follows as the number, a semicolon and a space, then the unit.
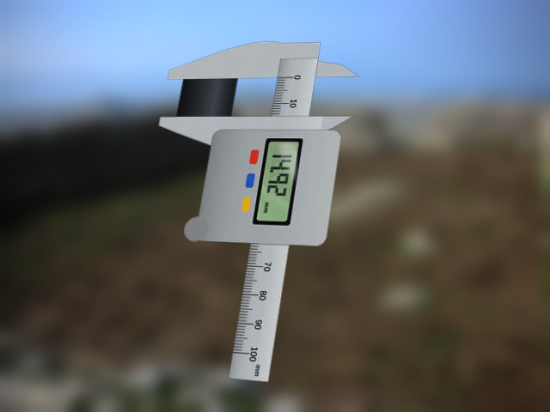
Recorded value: 14.92; mm
